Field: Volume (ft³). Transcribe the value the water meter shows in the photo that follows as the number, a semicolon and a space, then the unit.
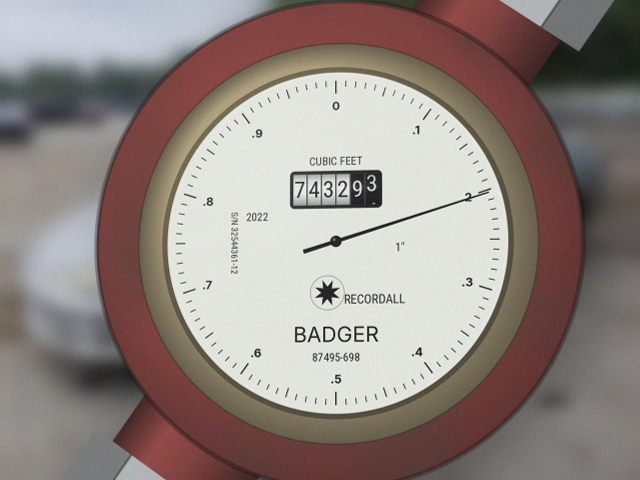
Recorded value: 743293.20; ft³
